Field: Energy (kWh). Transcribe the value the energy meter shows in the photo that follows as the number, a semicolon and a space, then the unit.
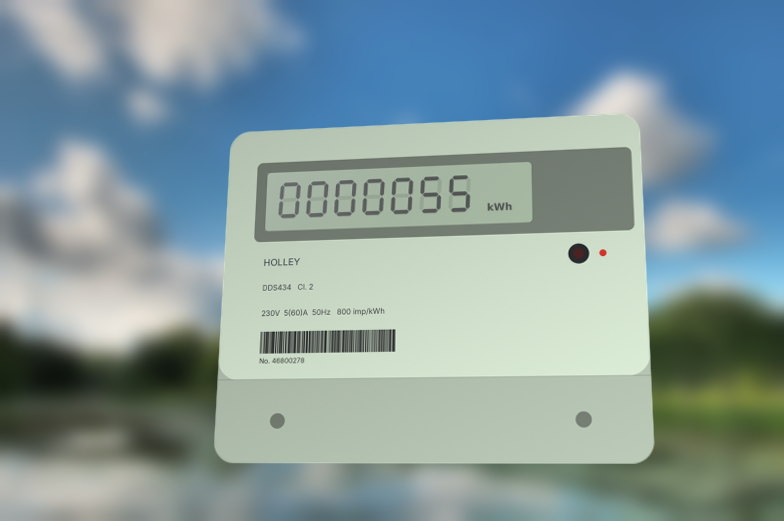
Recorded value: 55; kWh
